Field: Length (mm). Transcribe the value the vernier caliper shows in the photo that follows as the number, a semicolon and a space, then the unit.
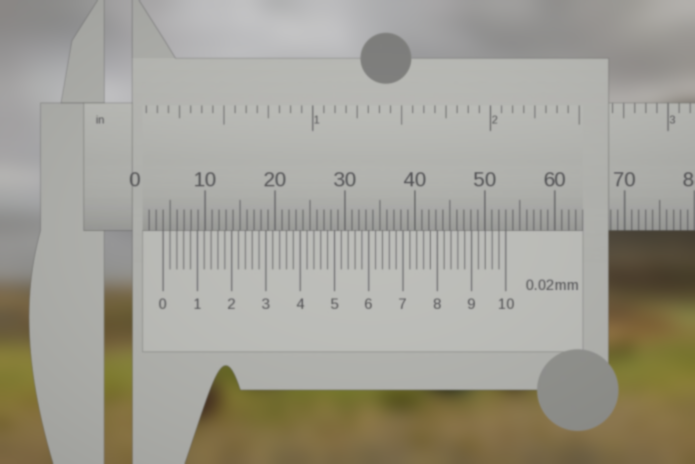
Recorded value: 4.0; mm
